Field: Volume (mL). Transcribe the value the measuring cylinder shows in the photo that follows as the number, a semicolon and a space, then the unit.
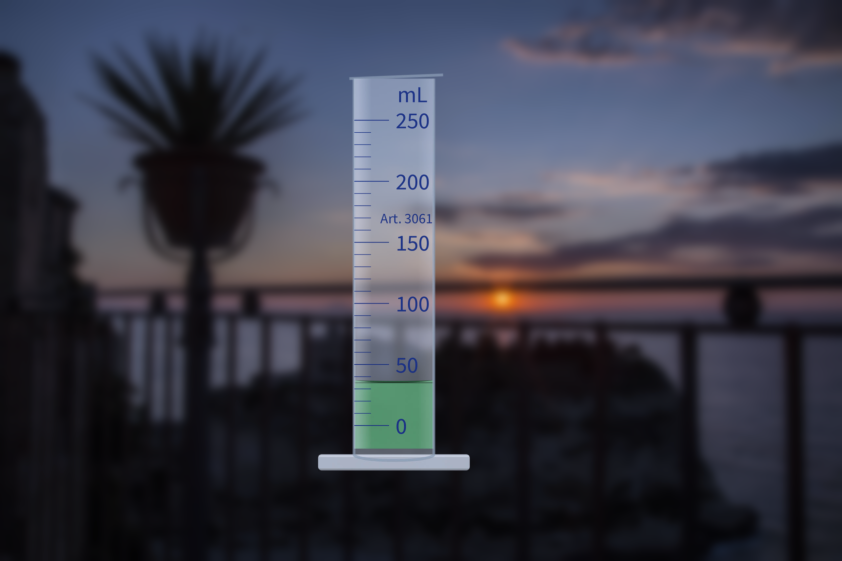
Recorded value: 35; mL
